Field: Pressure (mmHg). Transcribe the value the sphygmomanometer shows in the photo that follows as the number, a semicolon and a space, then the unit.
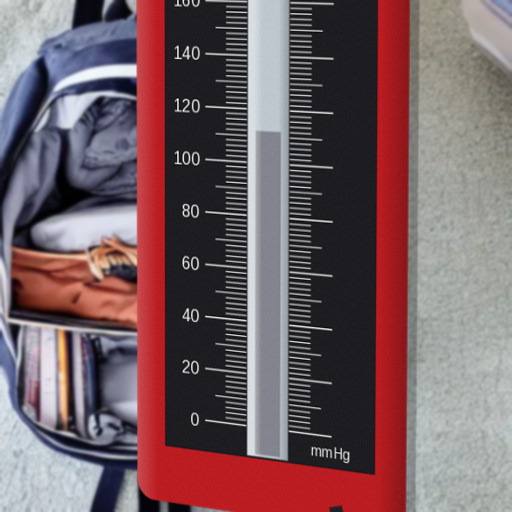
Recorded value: 112; mmHg
